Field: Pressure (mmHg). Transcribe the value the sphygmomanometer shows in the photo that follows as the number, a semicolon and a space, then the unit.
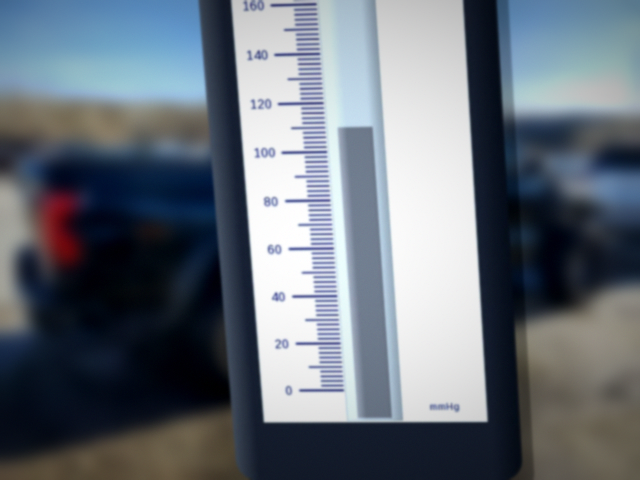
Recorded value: 110; mmHg
